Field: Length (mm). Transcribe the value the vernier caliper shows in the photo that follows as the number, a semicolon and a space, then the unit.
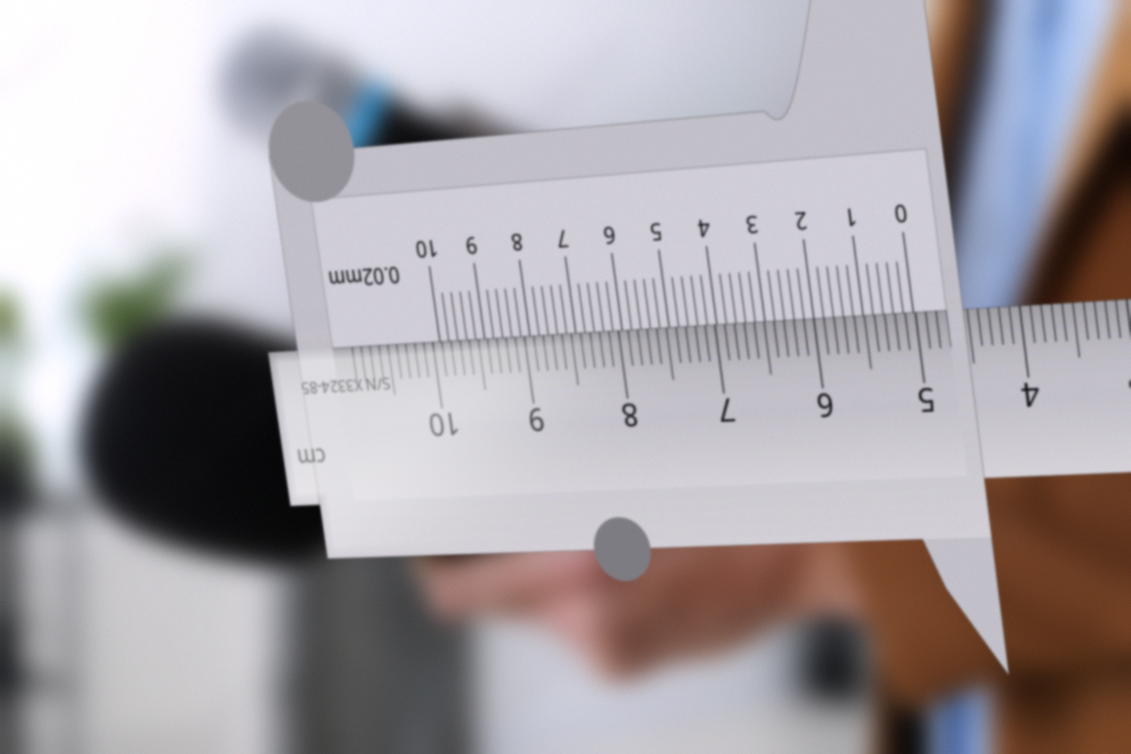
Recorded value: 50.2; mm
